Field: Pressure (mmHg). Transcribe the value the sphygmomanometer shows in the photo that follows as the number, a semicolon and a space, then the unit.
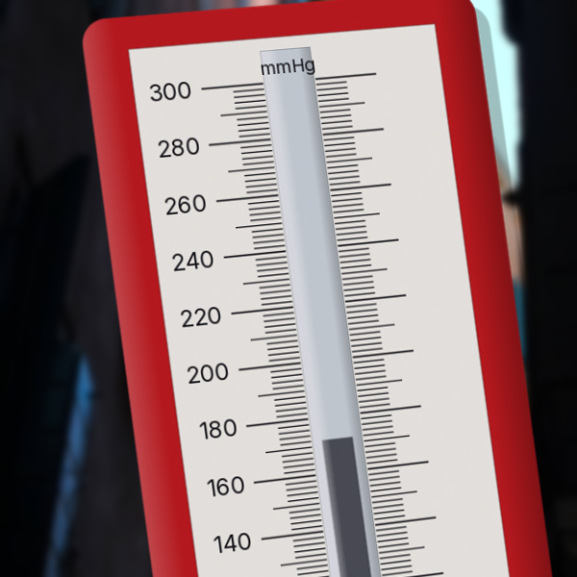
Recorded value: 172; mmHg
